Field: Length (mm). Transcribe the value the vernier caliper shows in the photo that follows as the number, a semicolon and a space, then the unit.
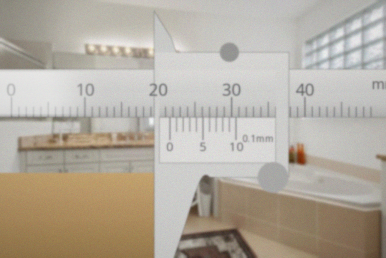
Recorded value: 21.6; mm
